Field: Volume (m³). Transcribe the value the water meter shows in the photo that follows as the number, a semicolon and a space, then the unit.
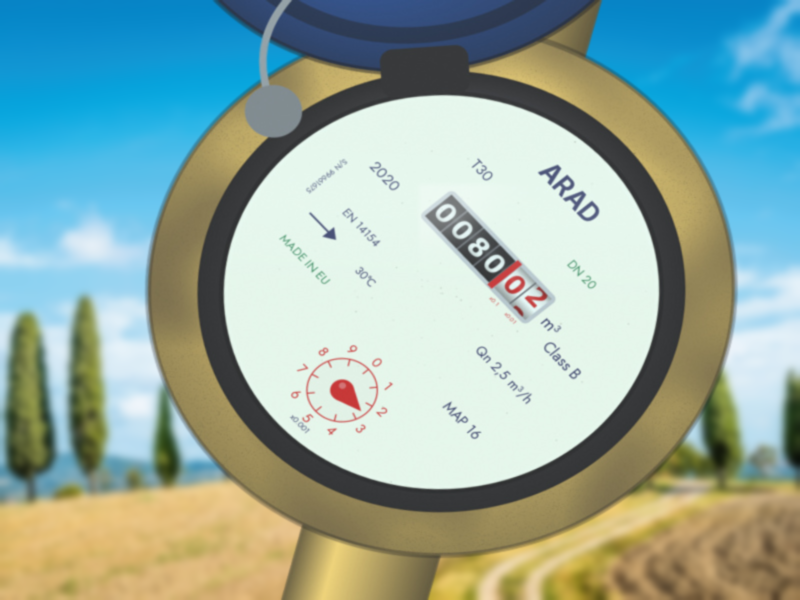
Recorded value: 80.022; m³
